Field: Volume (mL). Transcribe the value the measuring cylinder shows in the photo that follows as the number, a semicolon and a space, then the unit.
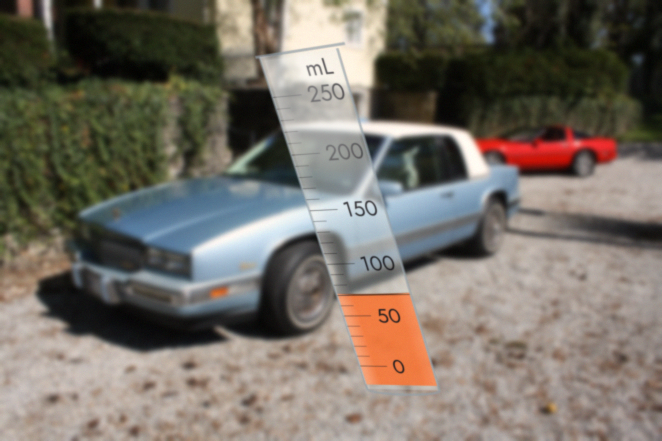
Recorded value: 70; mL
